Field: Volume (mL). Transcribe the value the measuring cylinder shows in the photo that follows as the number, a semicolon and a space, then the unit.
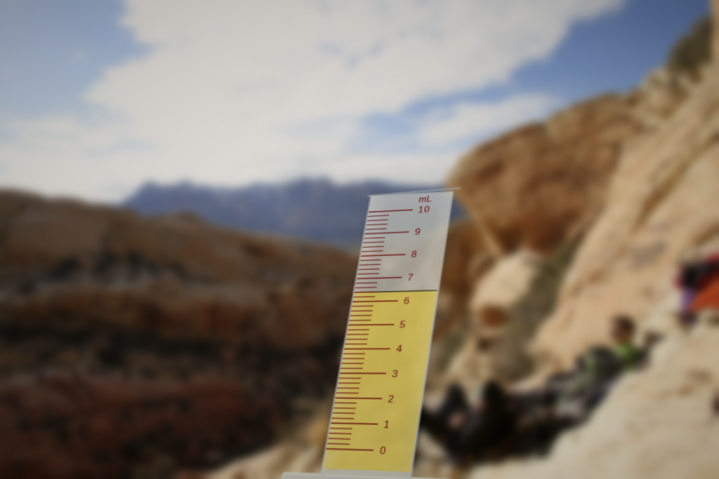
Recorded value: 6.4; mL
